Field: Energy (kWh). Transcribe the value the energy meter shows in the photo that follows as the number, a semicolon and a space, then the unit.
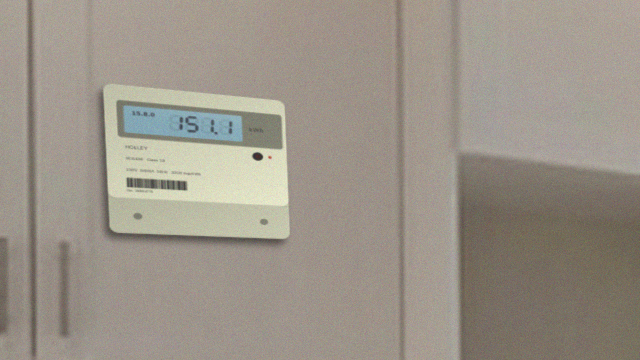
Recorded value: 151.1; kWh
